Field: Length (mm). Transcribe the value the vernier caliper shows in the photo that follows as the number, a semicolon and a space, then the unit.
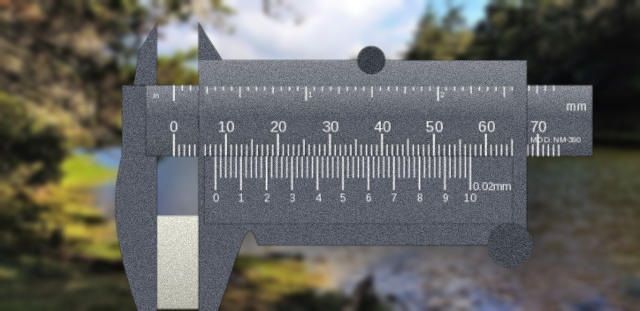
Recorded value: 8.0; mm
